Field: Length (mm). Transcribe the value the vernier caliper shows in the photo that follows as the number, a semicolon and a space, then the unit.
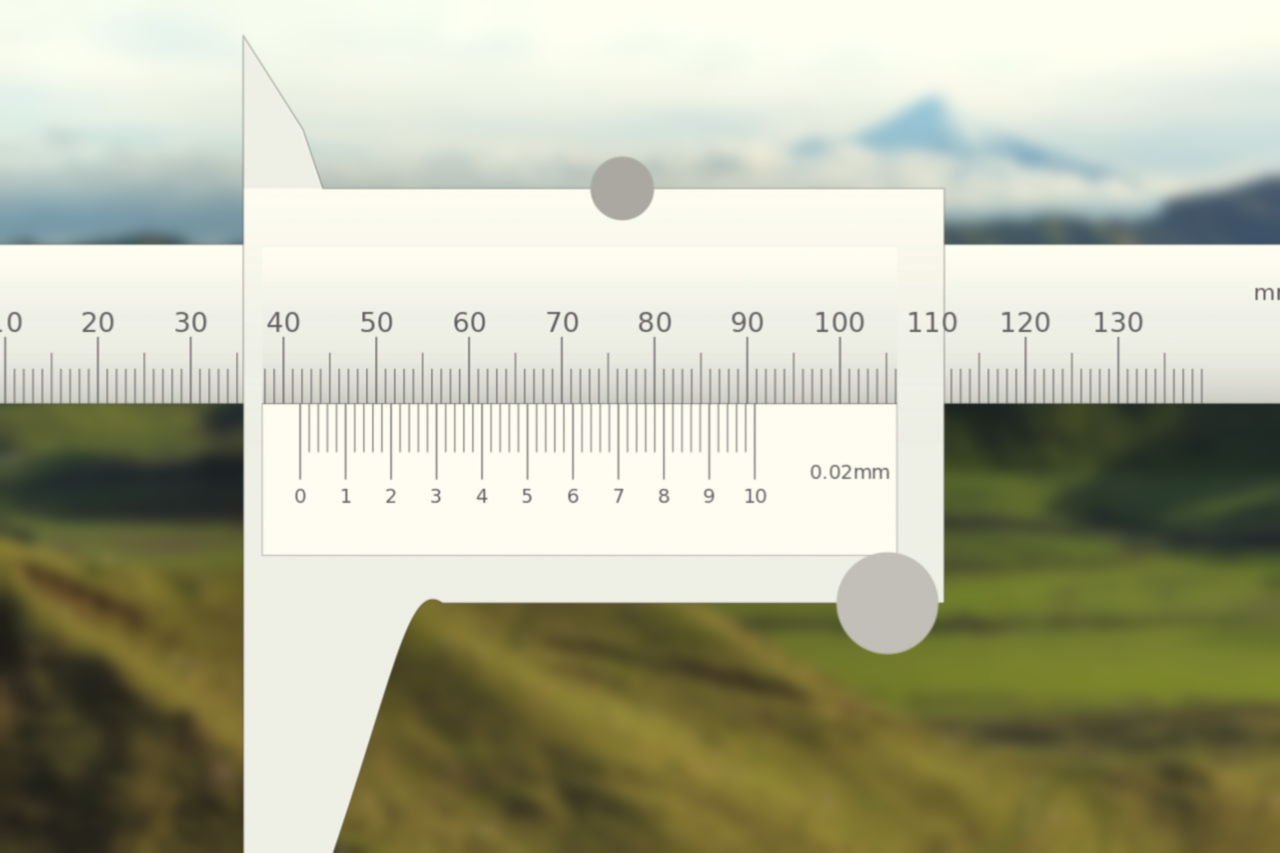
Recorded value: 41.8; mm
